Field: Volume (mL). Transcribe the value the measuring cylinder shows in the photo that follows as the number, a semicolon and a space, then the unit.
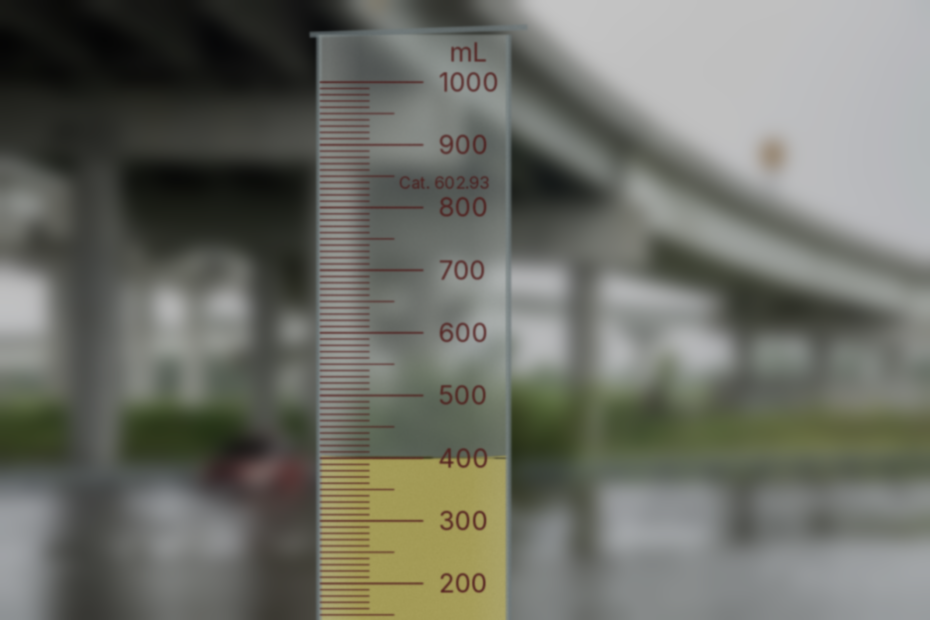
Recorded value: 400; mL
